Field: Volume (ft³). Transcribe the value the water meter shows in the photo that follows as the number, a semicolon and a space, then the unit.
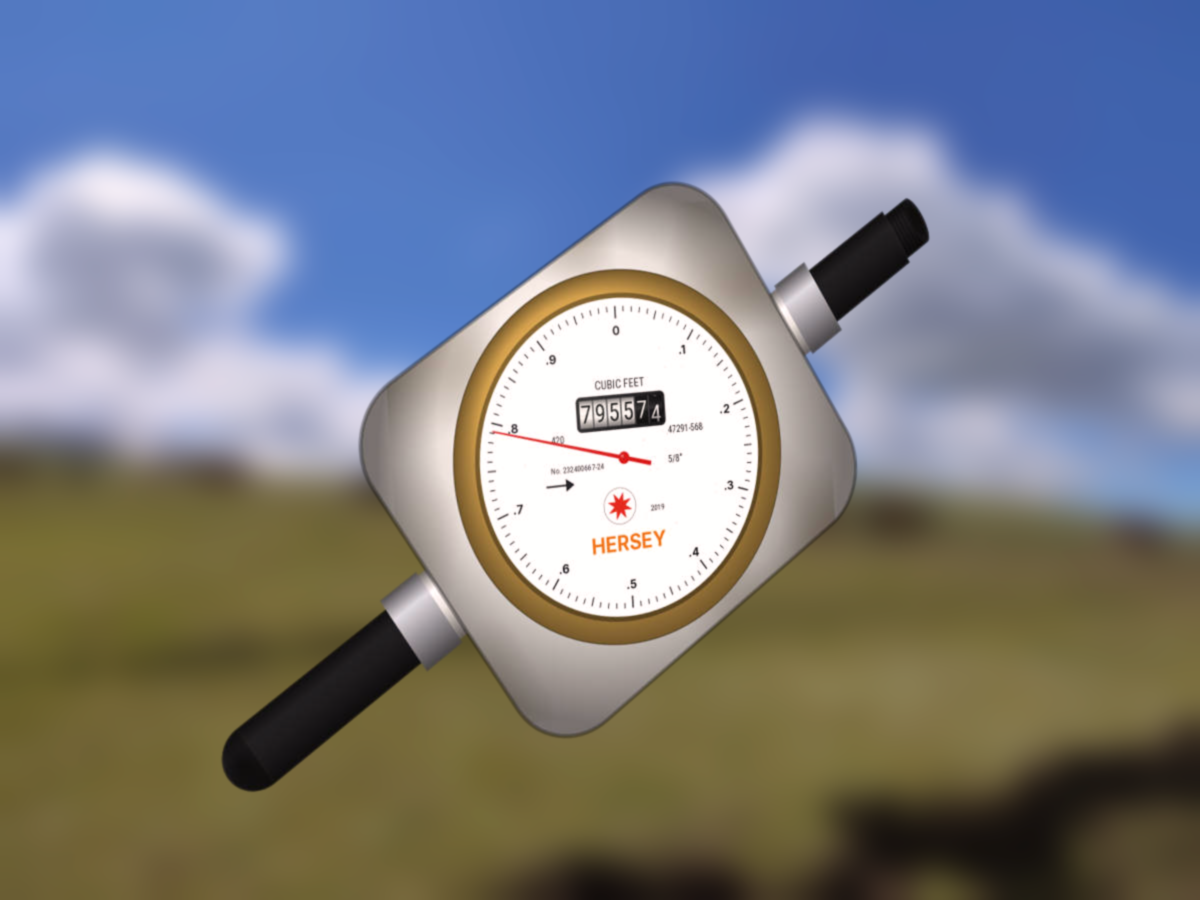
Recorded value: 795573.79; ft³
